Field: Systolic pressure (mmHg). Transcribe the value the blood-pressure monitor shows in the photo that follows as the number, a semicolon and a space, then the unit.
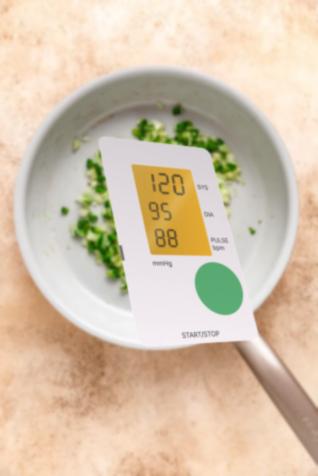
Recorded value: 120; mmHg
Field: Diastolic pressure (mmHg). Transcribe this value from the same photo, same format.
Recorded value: 95; mmHg
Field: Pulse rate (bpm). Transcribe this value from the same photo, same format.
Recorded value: 88; bpm
